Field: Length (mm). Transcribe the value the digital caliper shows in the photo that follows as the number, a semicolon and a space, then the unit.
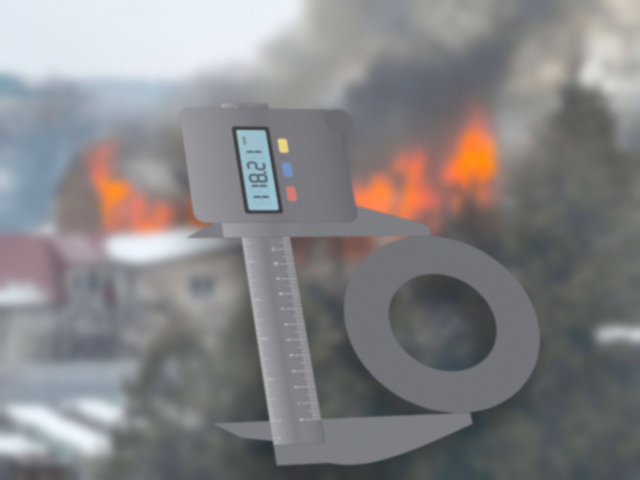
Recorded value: 118.21; mm
